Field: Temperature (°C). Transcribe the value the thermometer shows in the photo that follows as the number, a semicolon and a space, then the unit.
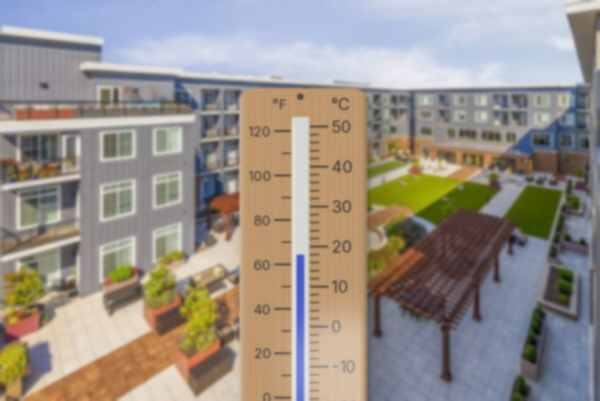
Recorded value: 18; °C
